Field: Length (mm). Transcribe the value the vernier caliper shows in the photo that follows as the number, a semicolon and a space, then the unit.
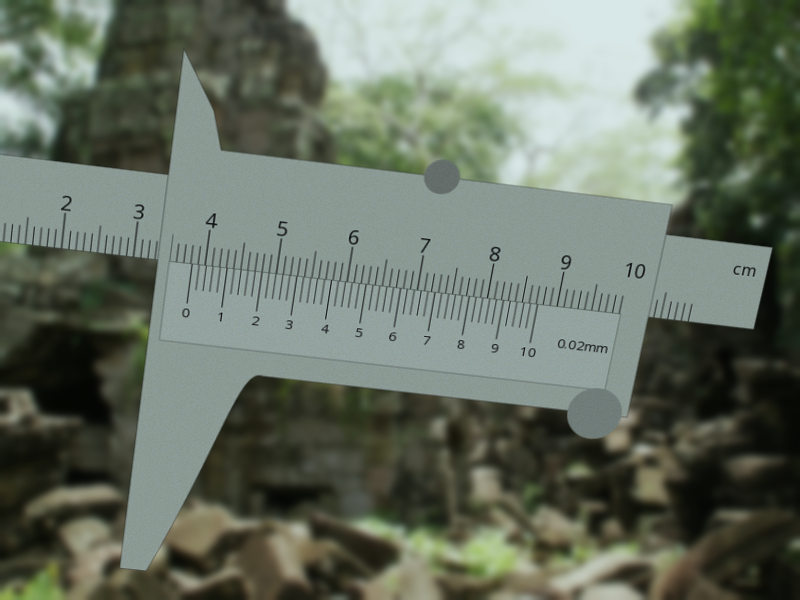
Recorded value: 38.2; mm
